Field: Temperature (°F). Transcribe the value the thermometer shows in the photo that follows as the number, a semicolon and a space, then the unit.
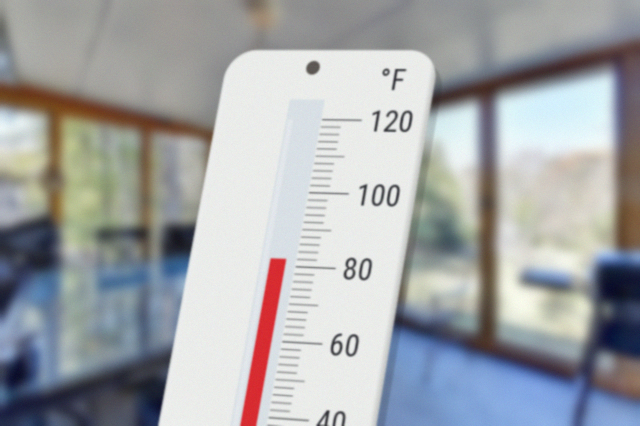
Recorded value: 82; °F
